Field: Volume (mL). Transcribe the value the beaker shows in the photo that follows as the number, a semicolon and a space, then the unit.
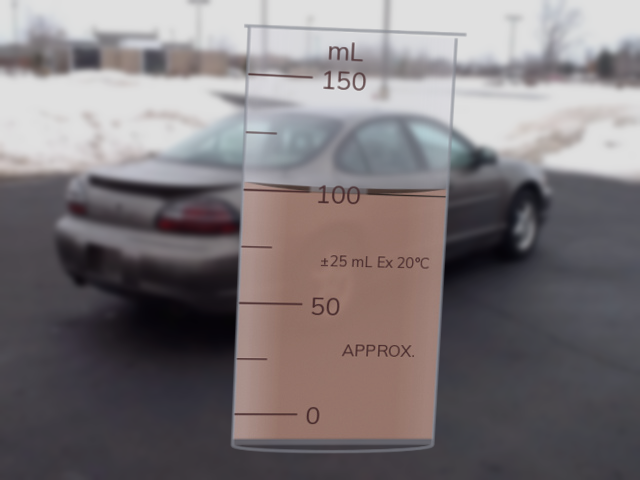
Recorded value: 100; mL
